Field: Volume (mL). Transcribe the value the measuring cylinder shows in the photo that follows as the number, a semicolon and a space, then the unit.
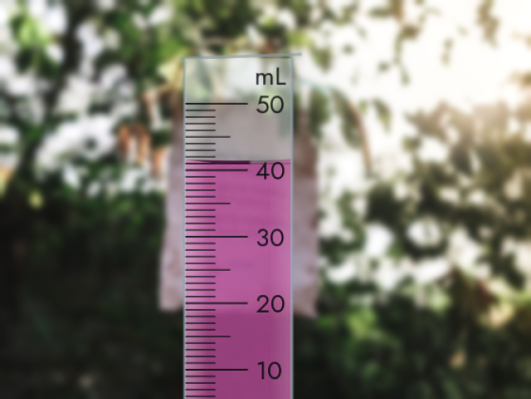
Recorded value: 41; mL
